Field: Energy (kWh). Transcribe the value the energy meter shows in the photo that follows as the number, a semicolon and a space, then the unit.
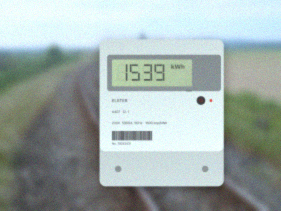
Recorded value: 1539; kWh
